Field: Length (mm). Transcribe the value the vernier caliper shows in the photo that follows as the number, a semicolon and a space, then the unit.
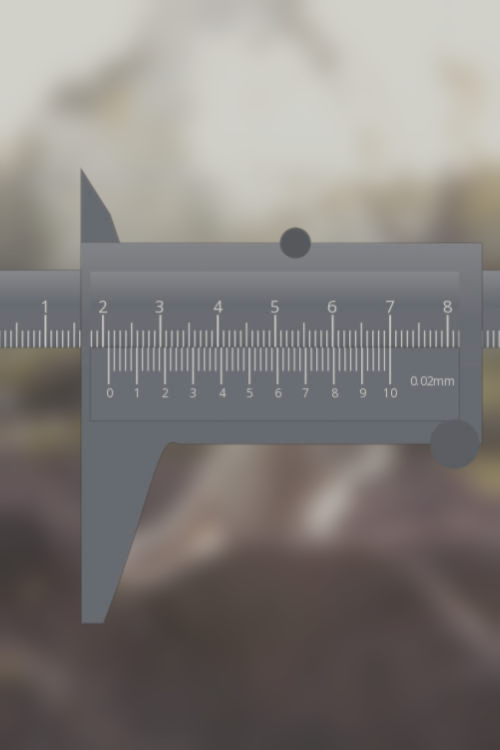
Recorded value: 21.0; mm
